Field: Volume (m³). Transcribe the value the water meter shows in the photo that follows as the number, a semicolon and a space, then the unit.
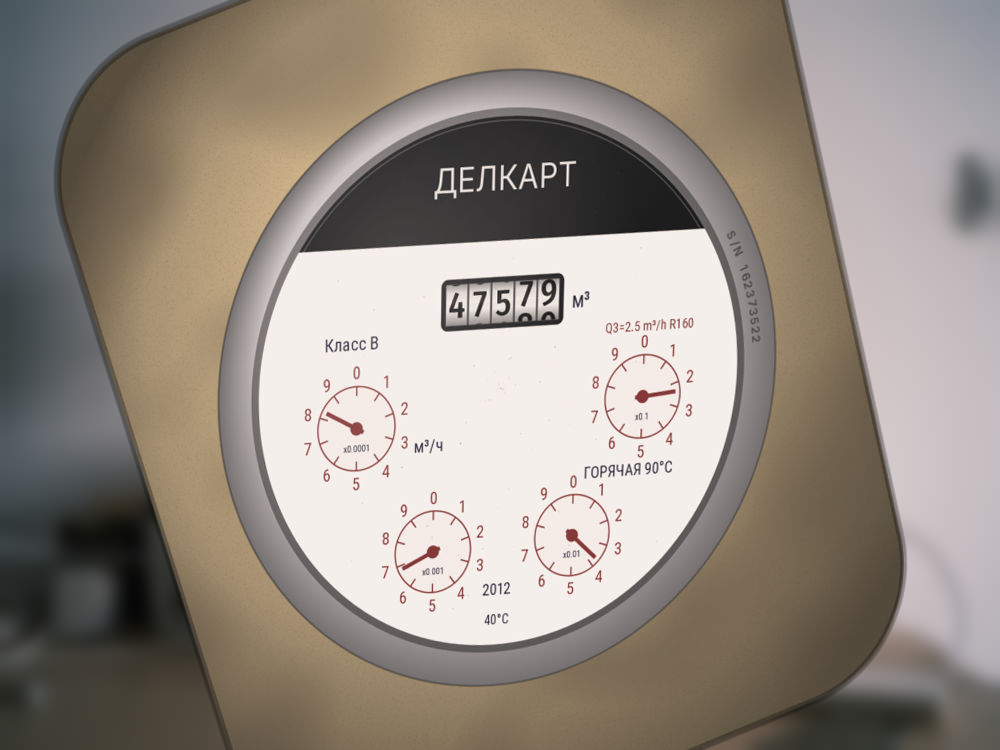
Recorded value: 47579.2368; m³
